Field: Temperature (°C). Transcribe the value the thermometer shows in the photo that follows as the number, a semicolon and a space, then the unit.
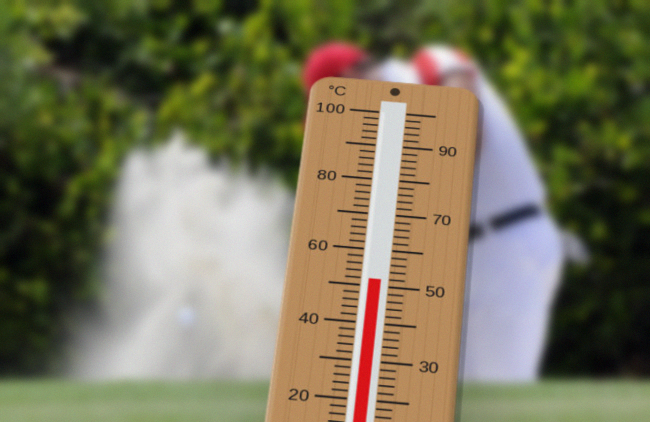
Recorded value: 52; °C
